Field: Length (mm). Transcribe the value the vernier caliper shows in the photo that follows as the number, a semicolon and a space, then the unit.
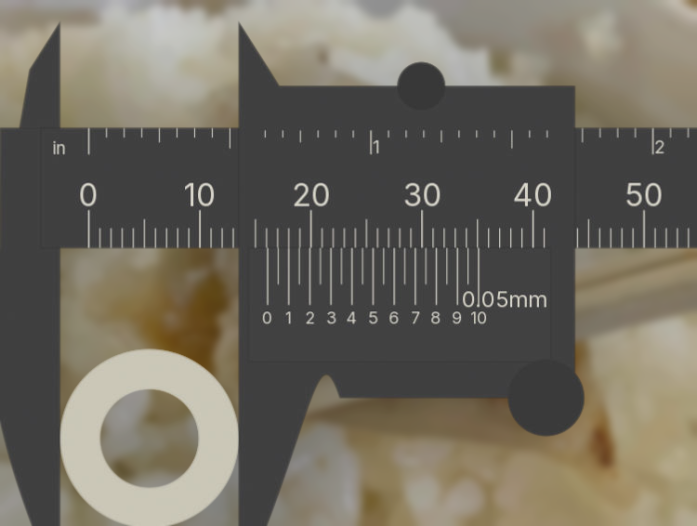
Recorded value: 16.1; mm
